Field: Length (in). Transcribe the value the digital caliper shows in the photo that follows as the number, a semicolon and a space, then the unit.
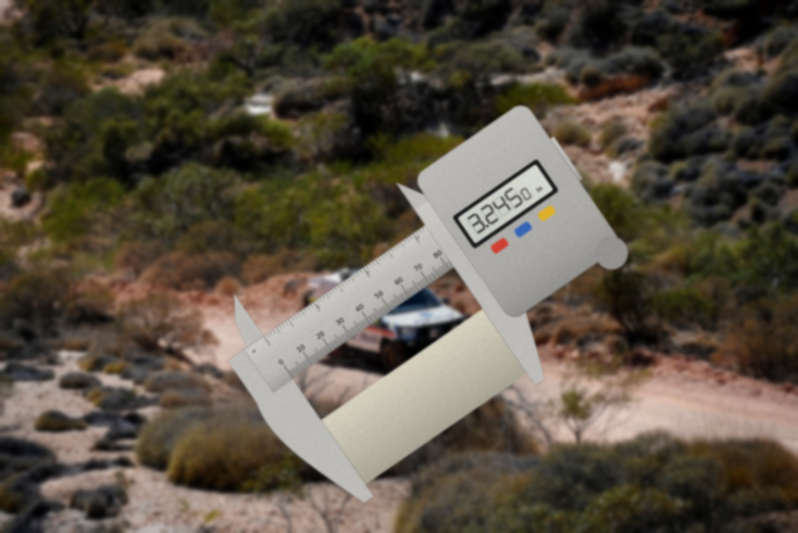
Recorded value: 3.2450; in
